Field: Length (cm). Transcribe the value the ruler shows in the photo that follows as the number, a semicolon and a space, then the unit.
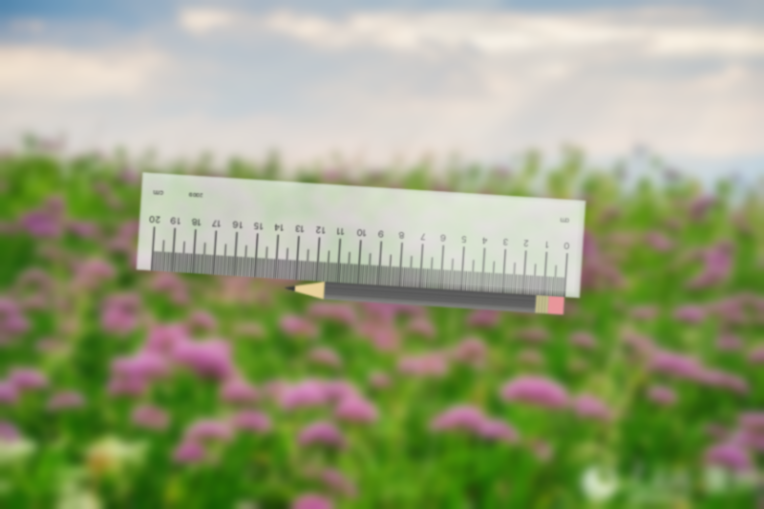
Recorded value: 13.5; cm
